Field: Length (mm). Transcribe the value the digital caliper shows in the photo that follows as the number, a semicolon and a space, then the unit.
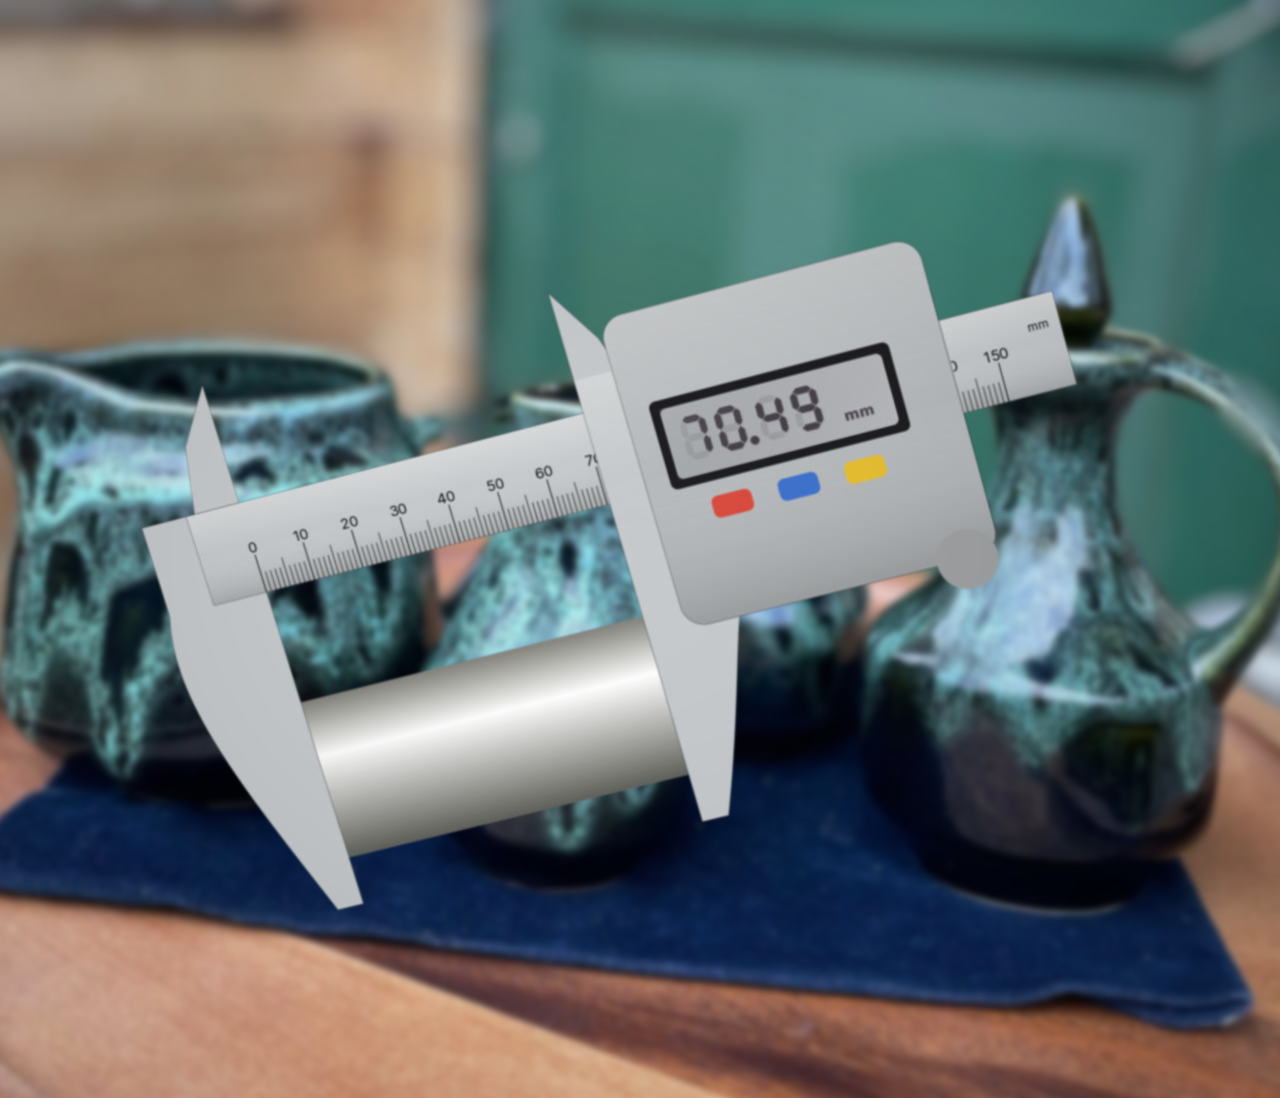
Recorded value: 70.49; mm
